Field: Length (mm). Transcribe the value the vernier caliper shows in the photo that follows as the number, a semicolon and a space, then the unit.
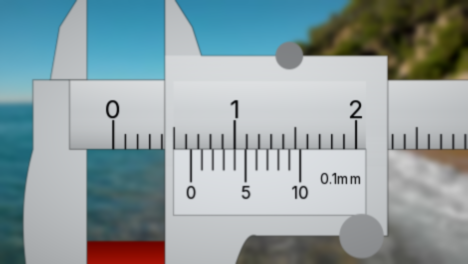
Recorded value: 6.4; mm
